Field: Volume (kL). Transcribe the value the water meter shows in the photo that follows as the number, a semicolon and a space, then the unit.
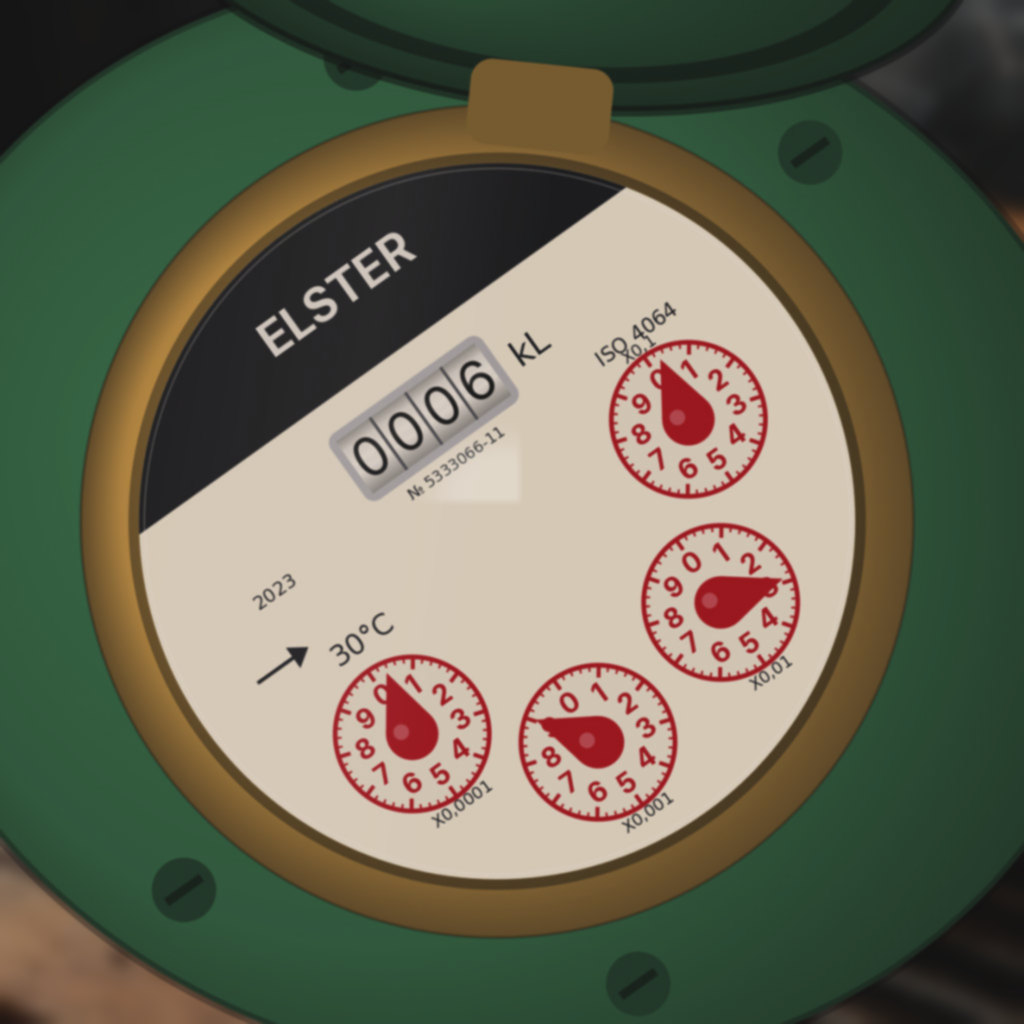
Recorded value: 6.0290; kL
